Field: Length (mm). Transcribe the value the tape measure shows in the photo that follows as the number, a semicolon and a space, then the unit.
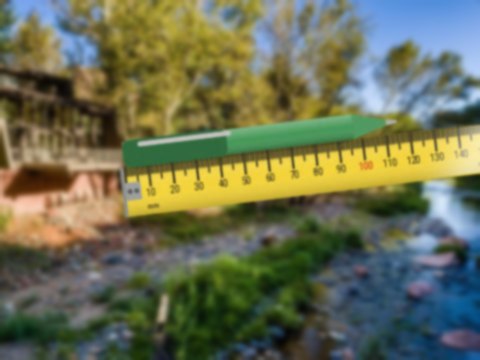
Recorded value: 115; mm
